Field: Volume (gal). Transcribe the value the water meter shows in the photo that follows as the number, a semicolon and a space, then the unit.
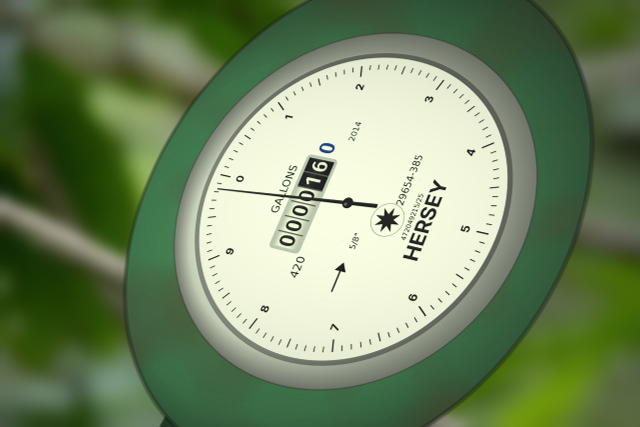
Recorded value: 159.8; gal
